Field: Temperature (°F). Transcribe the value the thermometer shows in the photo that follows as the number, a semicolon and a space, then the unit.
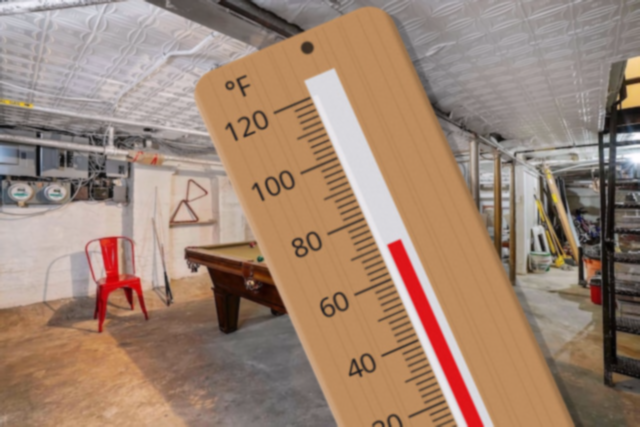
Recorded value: 70; °F
